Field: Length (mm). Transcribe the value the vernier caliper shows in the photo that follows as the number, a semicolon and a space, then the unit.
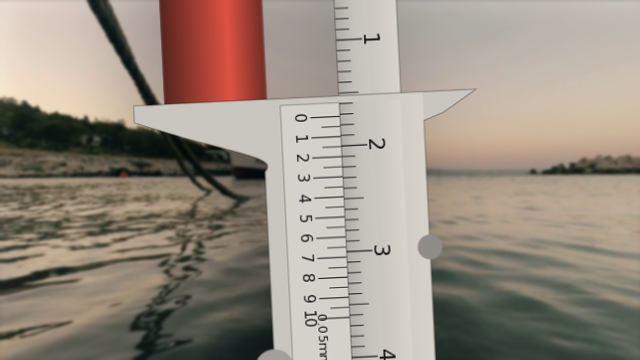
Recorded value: 17.2; mm
